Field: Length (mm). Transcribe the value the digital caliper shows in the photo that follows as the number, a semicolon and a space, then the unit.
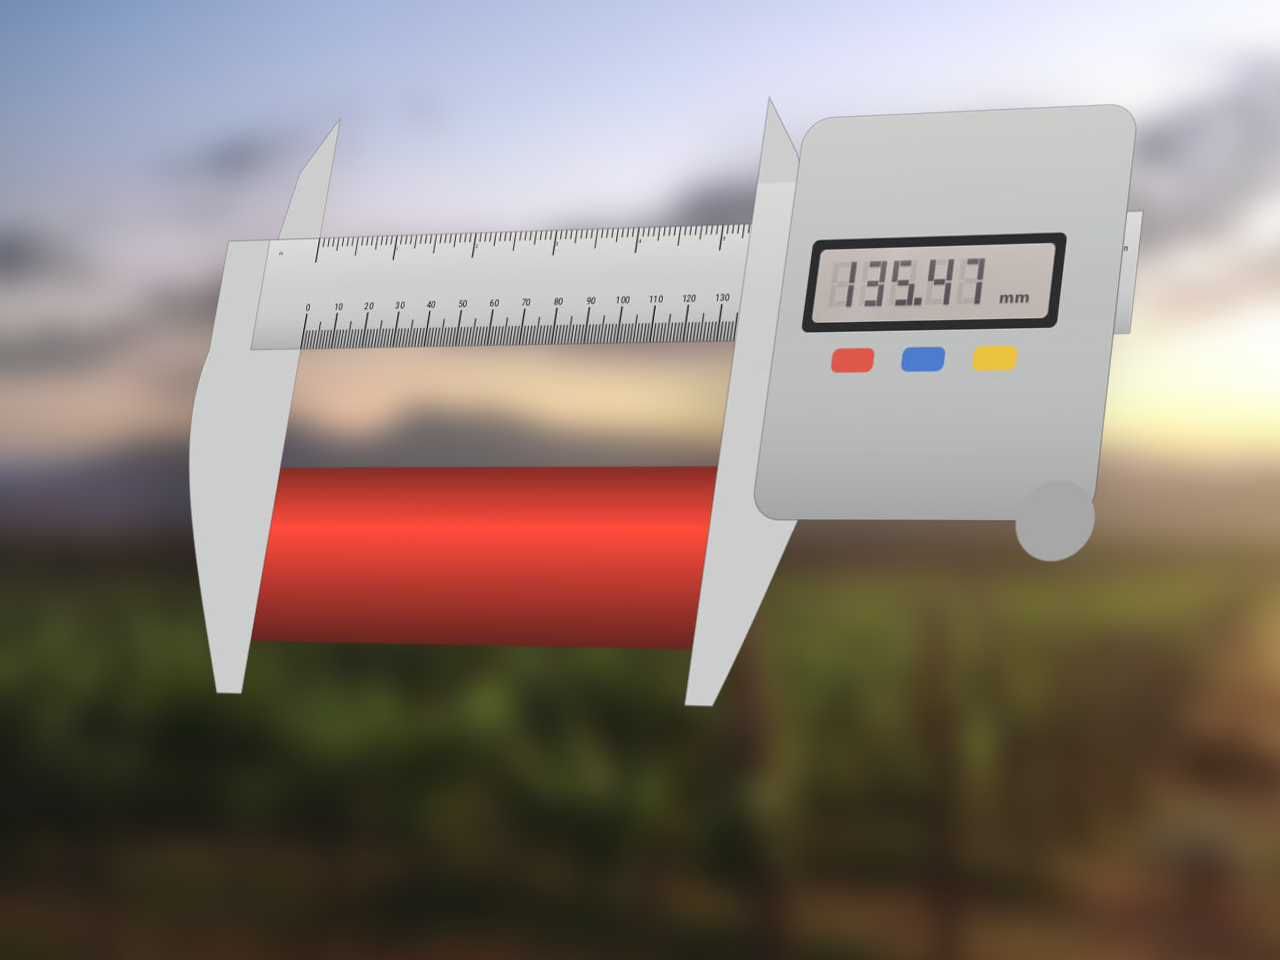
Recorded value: 135.47; mm
